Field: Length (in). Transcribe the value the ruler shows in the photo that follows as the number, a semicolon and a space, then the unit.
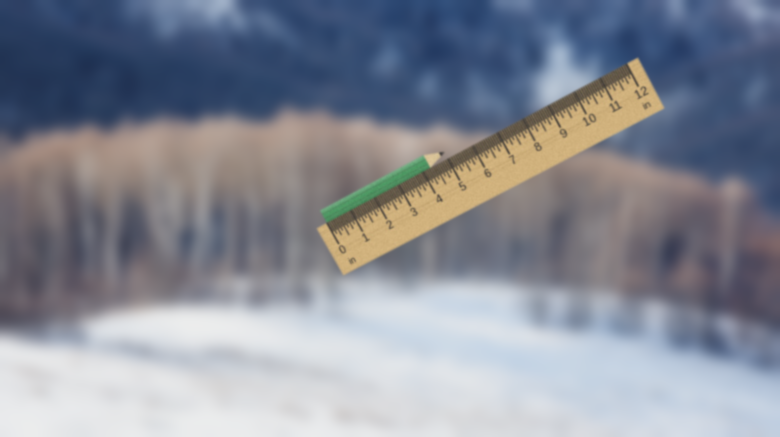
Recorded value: 5; in
